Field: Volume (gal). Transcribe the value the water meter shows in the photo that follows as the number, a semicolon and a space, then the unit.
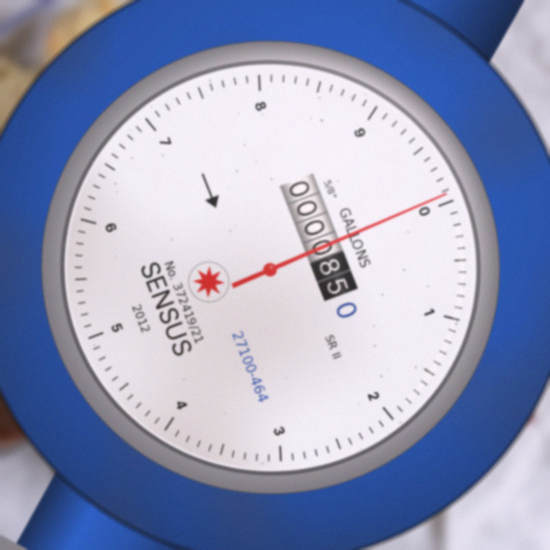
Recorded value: 849.9; gal
